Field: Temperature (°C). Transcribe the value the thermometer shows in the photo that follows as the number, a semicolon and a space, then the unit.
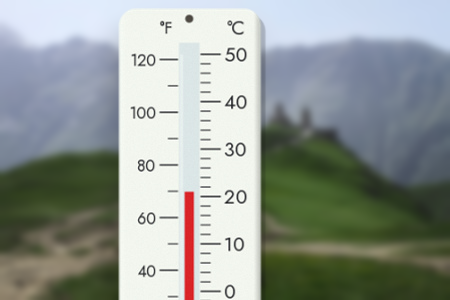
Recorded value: 21; °C
